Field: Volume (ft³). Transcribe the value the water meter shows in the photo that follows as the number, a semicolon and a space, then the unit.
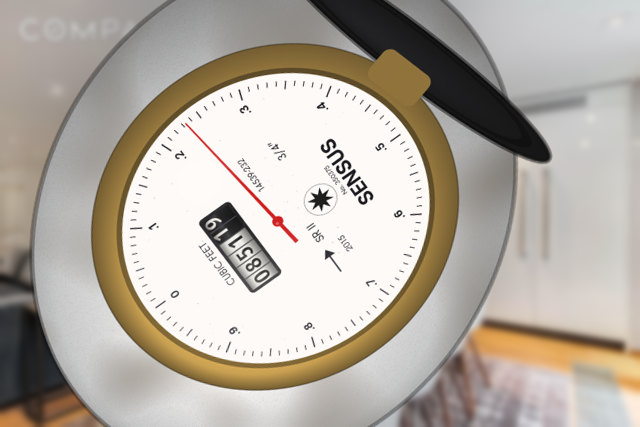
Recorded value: 85119.23; ft³
